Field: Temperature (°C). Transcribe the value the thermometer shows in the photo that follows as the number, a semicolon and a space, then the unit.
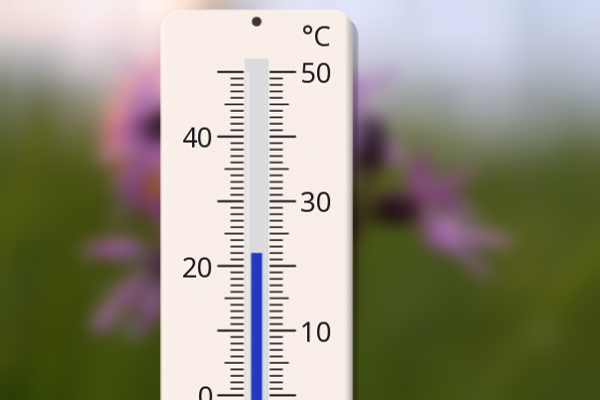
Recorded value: 22; °C
